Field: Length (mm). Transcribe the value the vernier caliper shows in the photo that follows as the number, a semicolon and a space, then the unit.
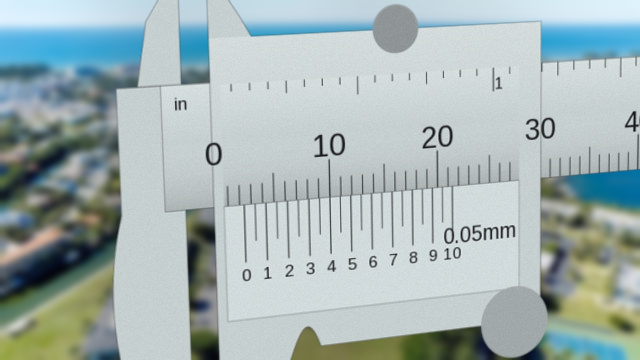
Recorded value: 2.4; mm
